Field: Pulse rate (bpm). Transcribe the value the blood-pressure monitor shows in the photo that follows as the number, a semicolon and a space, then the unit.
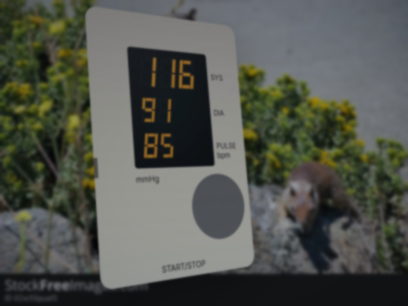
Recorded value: 85; bpm
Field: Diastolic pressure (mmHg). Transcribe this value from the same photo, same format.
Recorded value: 91; mmHg
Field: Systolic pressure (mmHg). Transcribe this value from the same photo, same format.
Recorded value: 116; mmHg
